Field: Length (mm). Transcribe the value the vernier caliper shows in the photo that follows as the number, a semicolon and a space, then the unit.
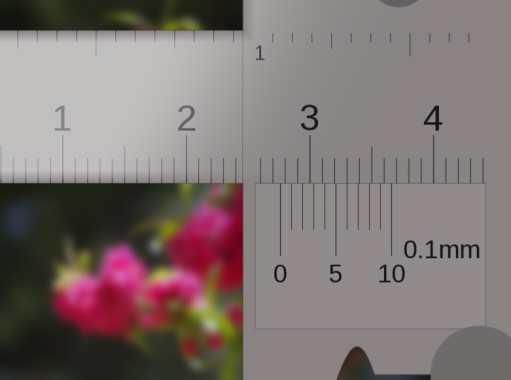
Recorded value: 27.6; mm
